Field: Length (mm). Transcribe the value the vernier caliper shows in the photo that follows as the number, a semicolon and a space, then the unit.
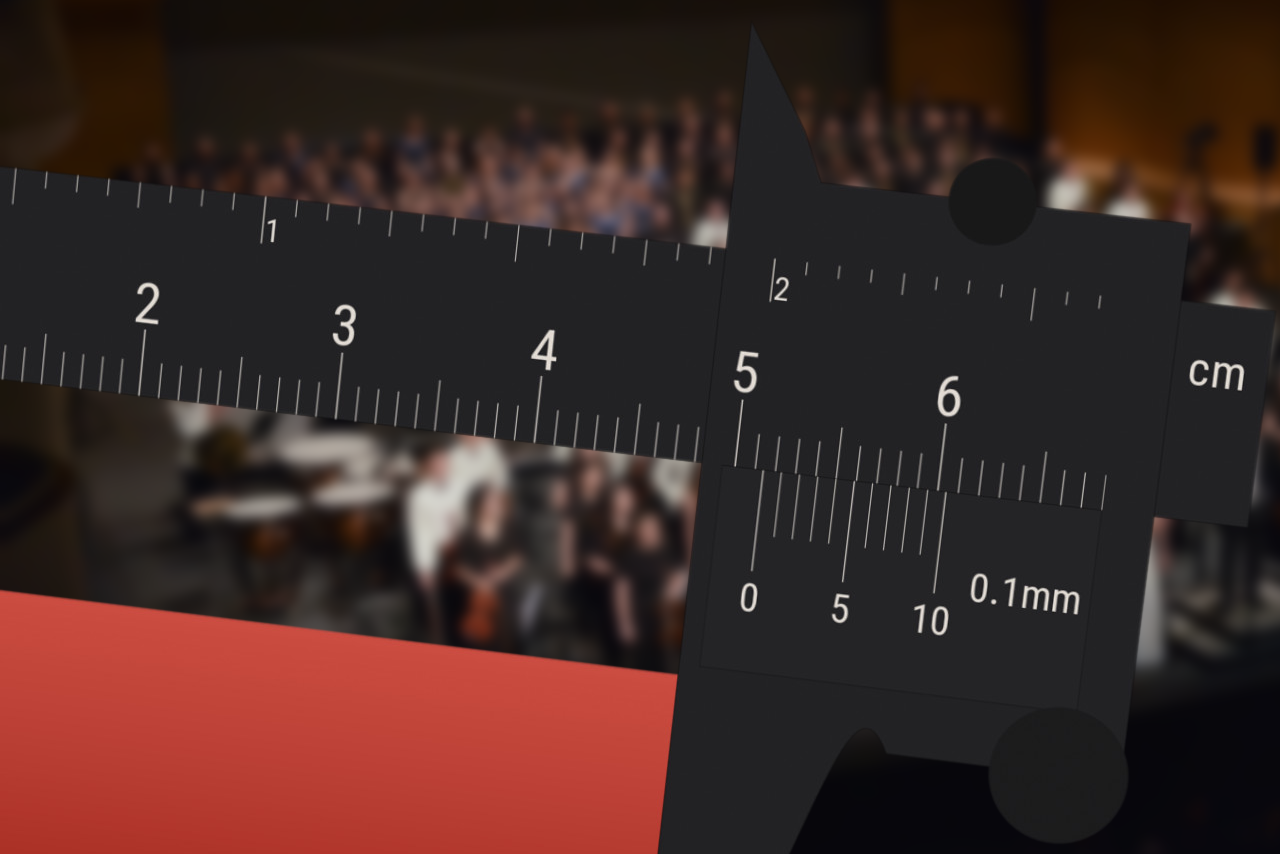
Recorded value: 51.4; mm
